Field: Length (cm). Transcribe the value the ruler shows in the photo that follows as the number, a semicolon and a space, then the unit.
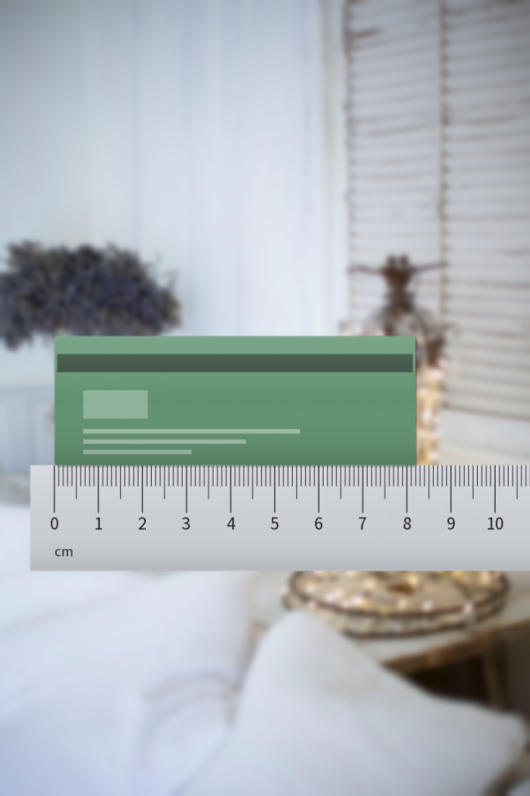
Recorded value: 8.2; cm
